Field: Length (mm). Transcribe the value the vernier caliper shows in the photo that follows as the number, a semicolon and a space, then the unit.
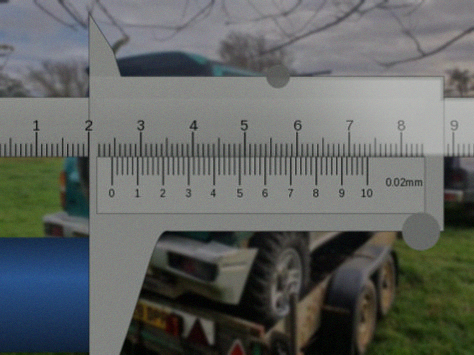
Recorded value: 24.5; mm
